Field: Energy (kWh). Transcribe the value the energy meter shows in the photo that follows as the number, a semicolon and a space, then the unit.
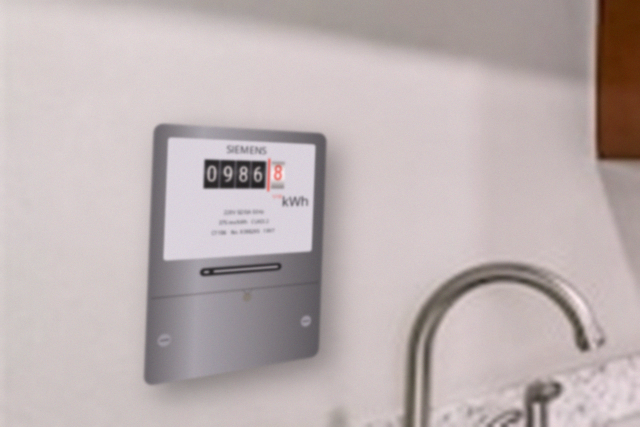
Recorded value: 986.8; kWh
